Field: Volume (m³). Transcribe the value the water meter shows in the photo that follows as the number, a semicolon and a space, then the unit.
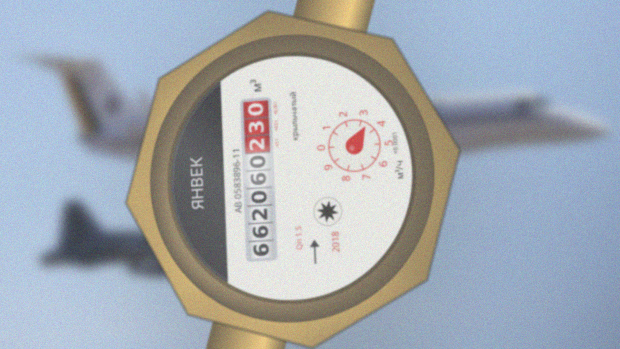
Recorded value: 662060.2303; m³
